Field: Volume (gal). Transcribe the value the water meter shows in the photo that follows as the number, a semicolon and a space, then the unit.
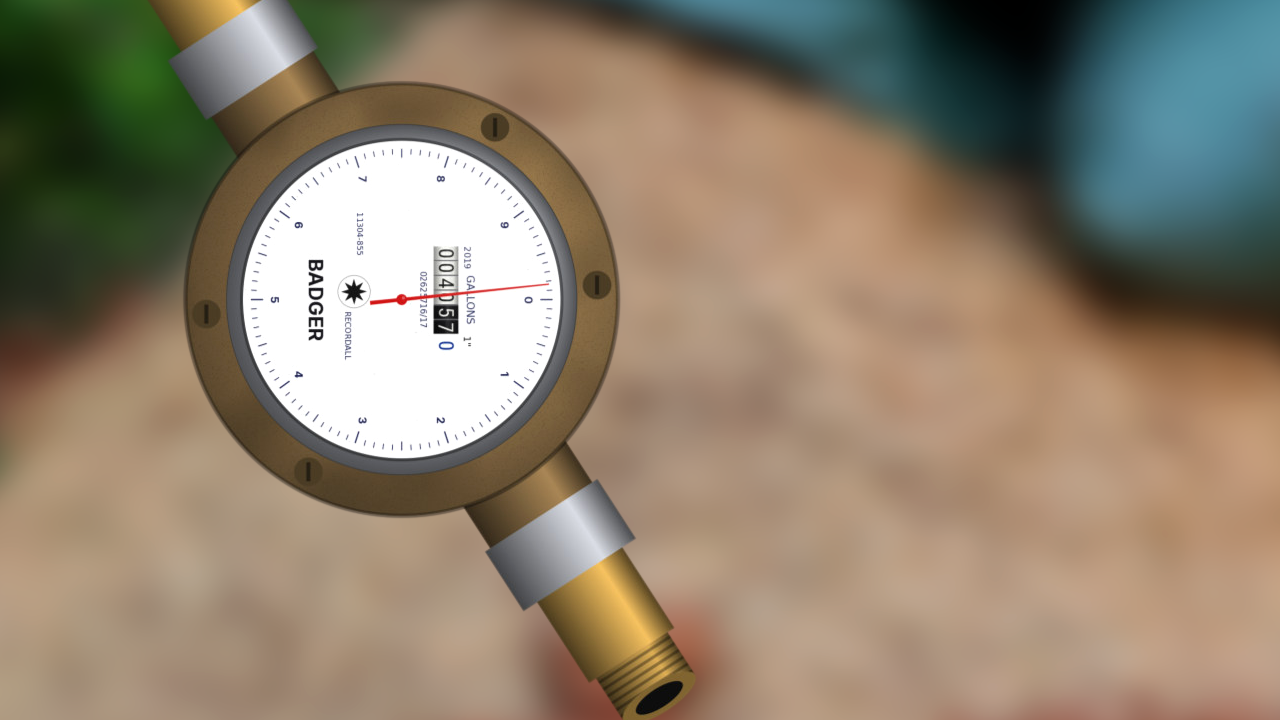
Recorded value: 40569.8; gal
